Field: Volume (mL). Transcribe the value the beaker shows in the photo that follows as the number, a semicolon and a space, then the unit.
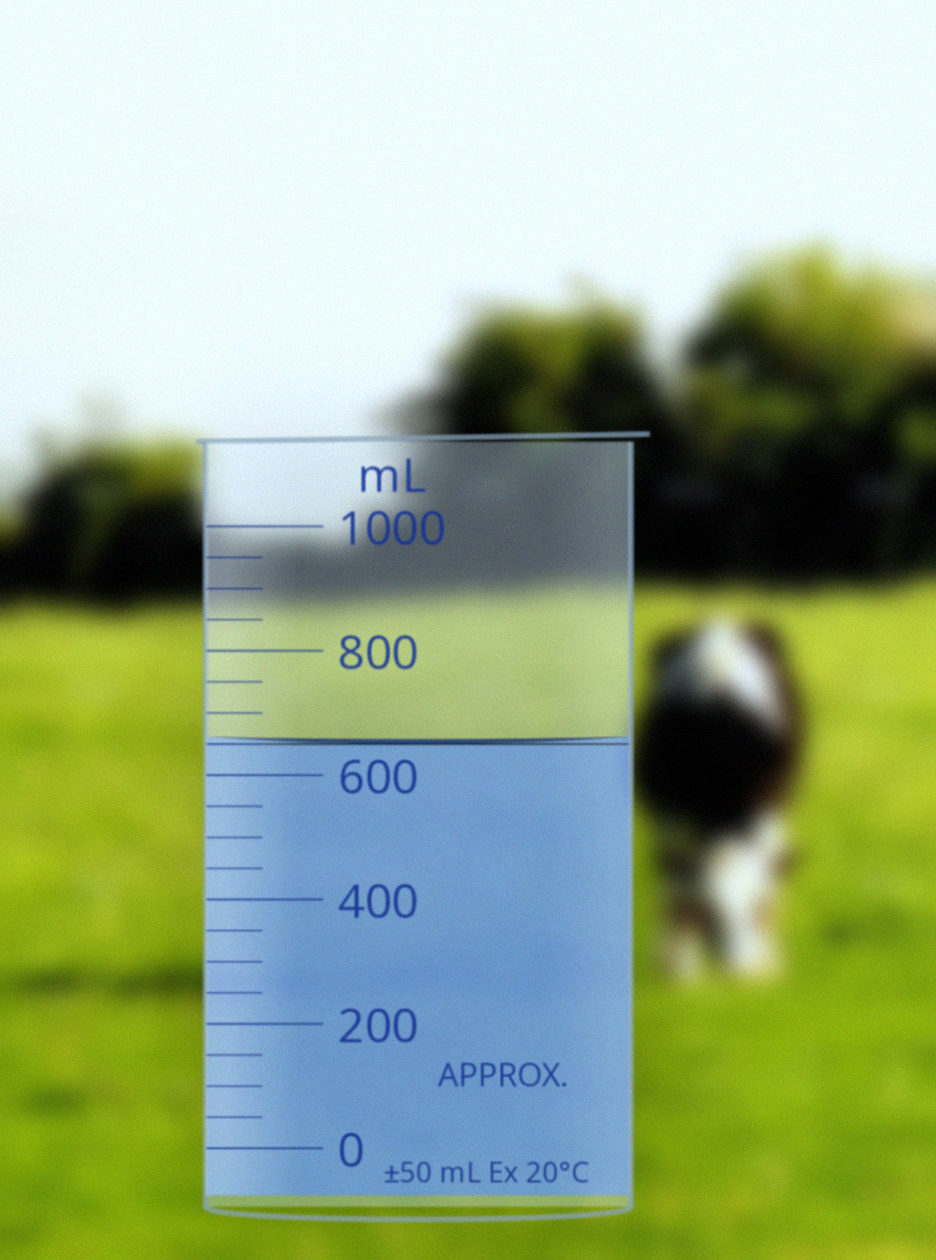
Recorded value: 650; mL
